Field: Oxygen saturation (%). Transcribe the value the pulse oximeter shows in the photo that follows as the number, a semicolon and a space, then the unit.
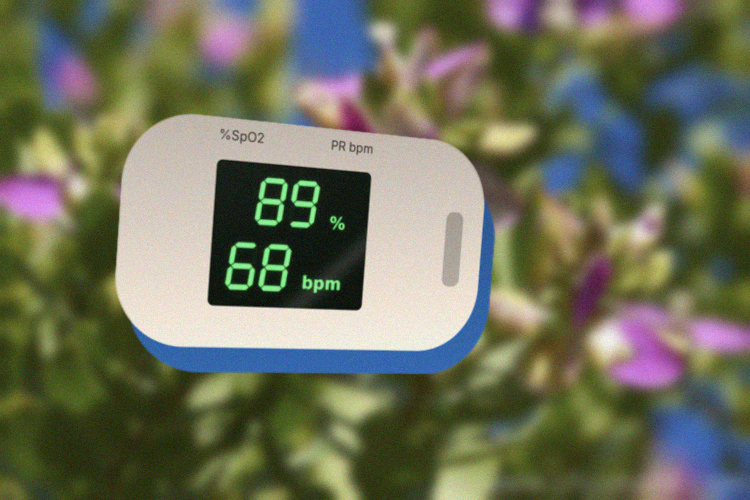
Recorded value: 89; %
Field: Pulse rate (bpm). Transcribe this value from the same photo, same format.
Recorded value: 68; bpm
